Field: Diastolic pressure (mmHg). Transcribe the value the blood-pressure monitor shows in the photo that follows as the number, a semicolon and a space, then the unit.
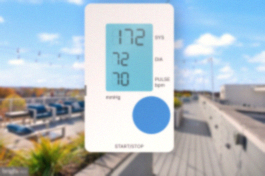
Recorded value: 72; mmHg
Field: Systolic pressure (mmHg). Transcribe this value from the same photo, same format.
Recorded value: 172; mmHg
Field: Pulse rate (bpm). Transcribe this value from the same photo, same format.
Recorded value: 70; bpm
